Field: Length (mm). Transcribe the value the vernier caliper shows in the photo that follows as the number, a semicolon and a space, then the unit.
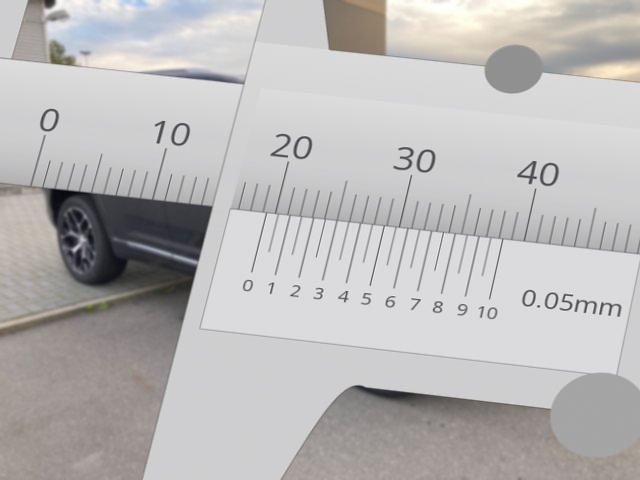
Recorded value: 19.3; mm
